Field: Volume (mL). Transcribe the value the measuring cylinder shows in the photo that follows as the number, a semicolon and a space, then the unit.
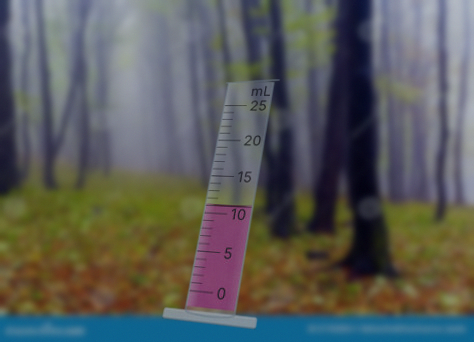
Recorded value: 11; mL
